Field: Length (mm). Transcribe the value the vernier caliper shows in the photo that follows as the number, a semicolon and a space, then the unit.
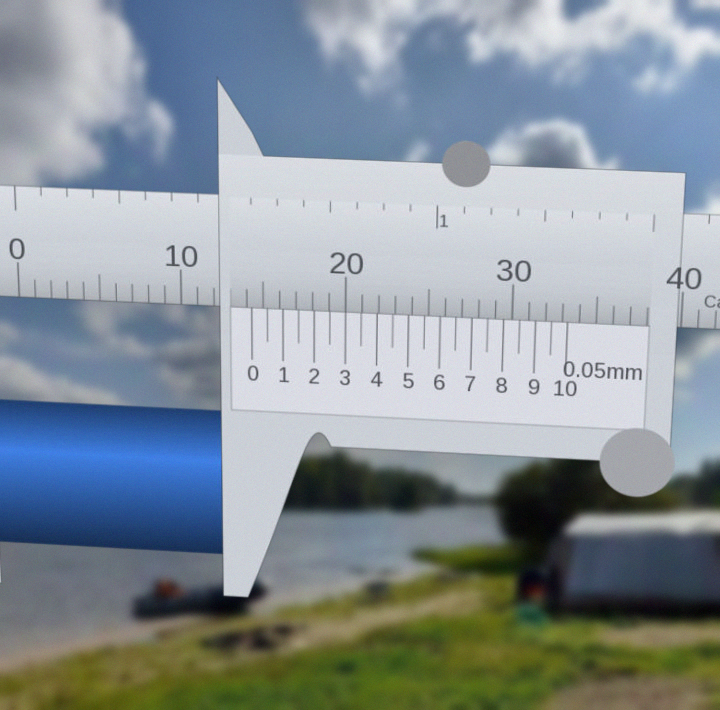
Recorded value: 14.3; mm
